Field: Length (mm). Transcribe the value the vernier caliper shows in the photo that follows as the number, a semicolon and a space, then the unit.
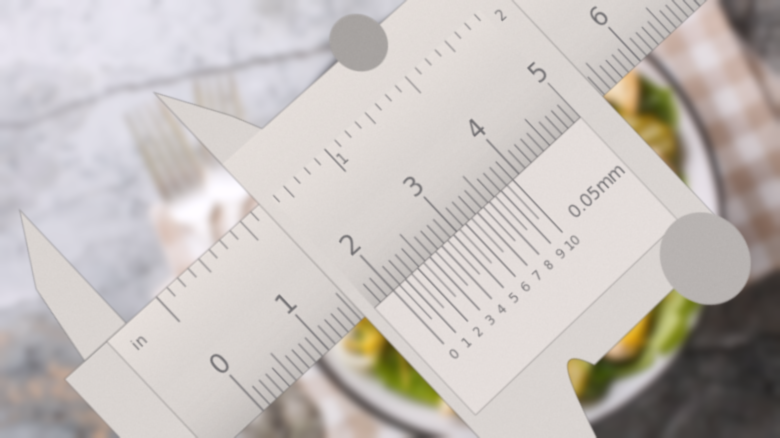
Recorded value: 20.0; mm
